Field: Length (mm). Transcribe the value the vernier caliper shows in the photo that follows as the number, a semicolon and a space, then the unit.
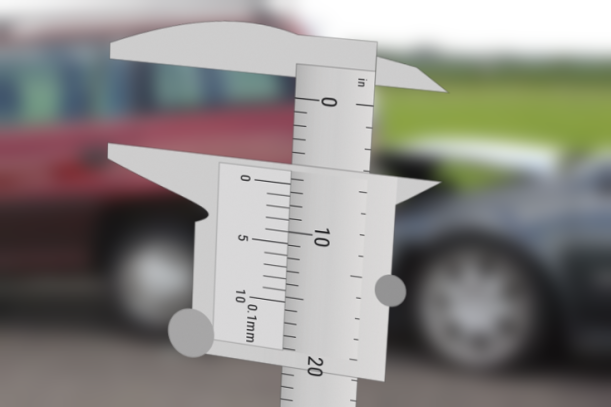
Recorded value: 6.4; mm
